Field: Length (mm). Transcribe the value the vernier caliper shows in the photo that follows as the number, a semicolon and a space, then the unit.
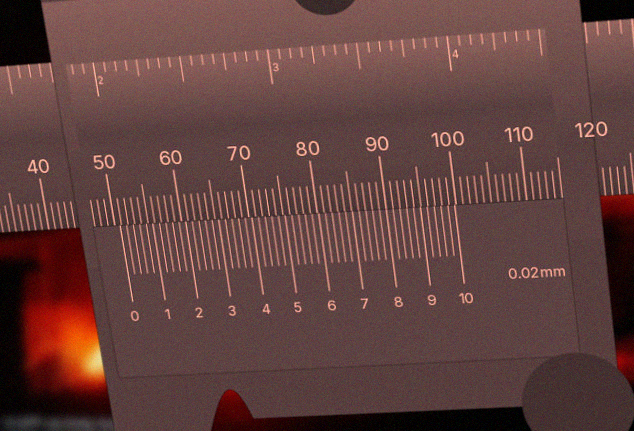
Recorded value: 50.8; mm
